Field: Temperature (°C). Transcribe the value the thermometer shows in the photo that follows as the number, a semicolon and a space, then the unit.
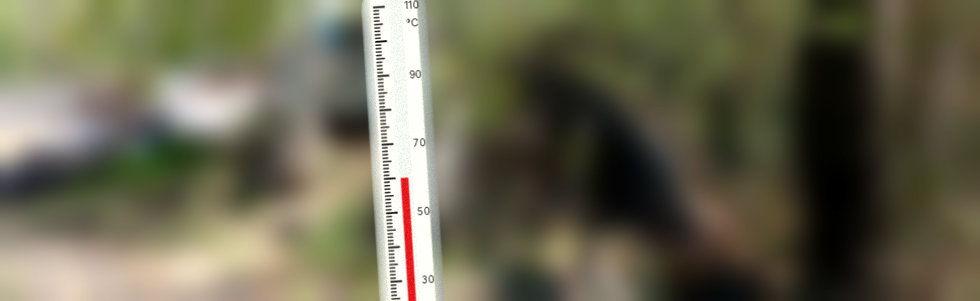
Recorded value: 60; °C
